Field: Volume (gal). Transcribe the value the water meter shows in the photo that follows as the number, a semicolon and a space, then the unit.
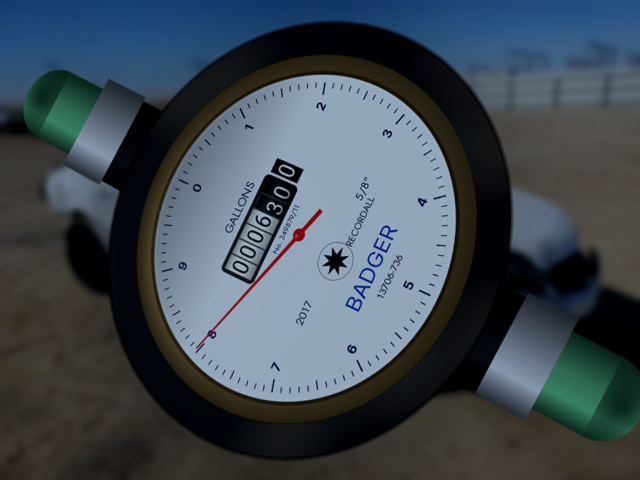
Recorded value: 6298.0; gal
